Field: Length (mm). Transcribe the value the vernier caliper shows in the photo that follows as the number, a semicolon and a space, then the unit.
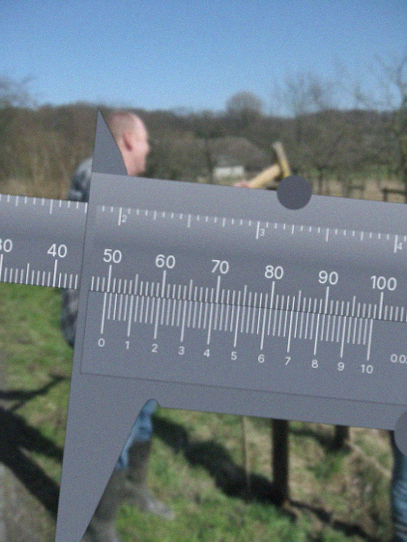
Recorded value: 49.6; mm
